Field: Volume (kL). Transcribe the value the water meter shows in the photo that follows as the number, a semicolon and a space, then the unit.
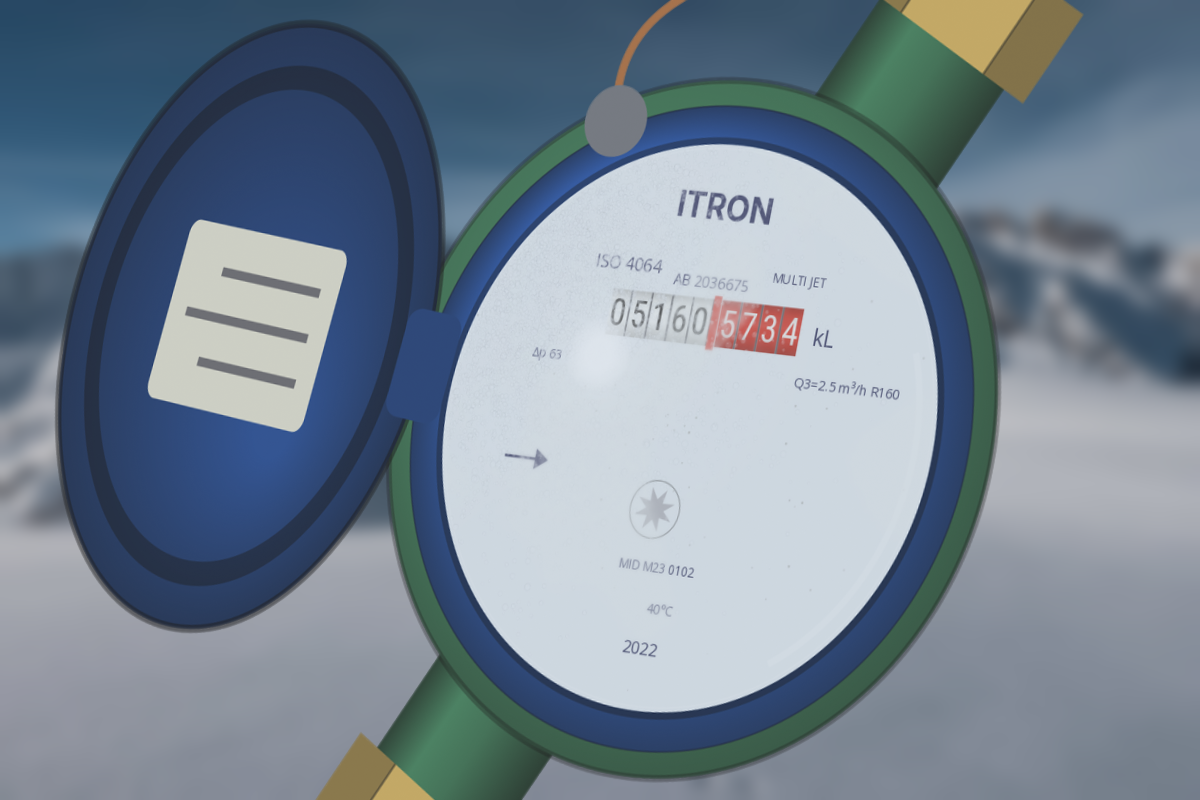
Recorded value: 5160.5734; kL
